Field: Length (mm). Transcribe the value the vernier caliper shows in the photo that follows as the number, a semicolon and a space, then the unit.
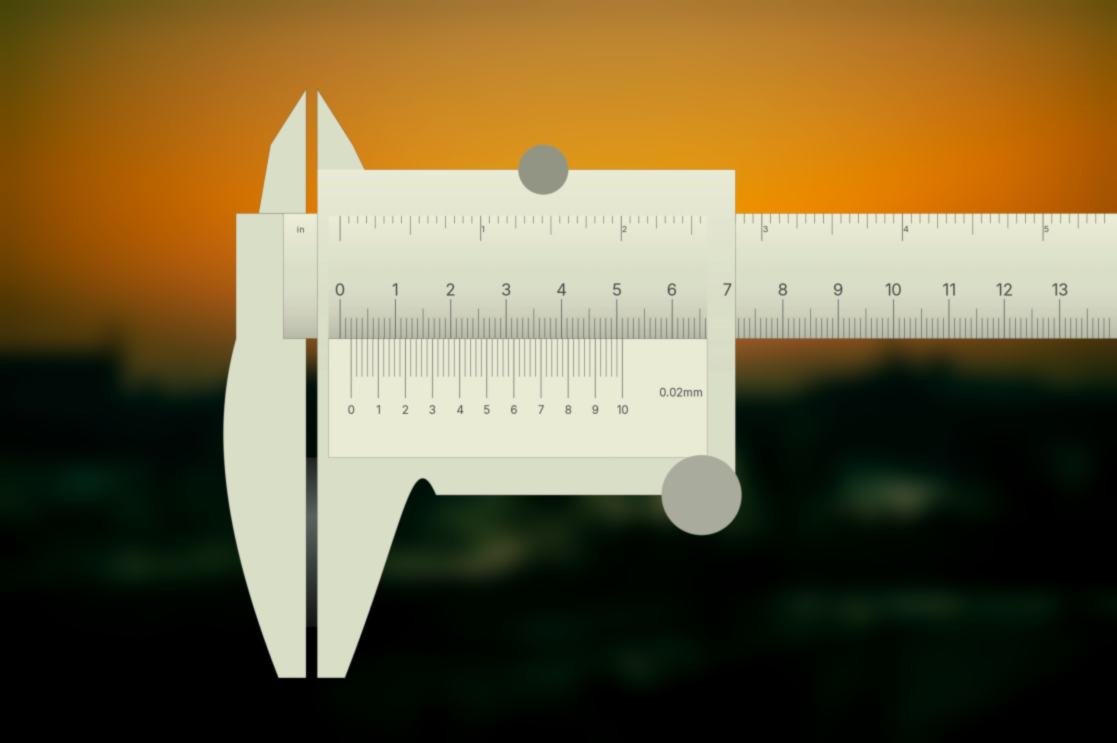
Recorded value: 2.0; mm
